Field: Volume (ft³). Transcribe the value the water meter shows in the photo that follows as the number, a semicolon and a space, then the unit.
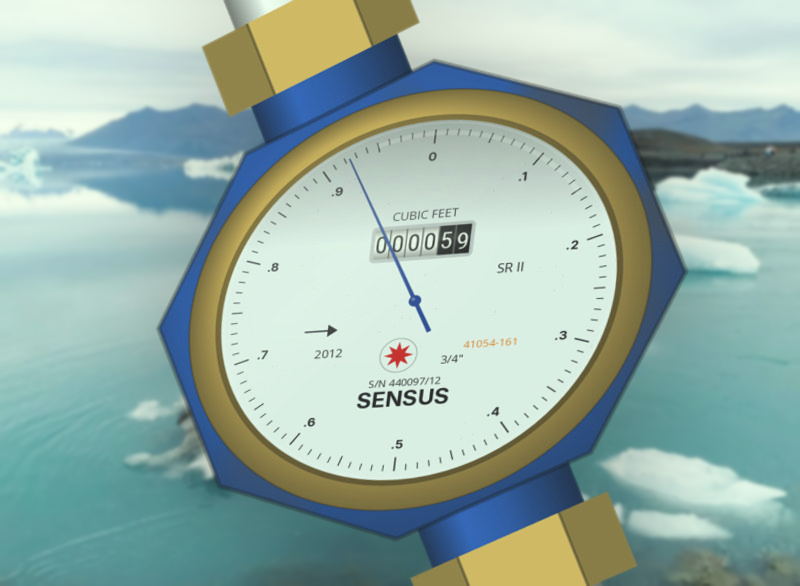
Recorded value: 58.92; ft³
